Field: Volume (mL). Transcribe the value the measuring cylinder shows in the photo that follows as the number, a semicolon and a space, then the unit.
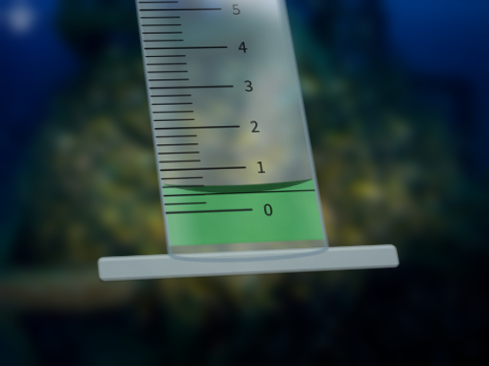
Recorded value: 0.4; mL
